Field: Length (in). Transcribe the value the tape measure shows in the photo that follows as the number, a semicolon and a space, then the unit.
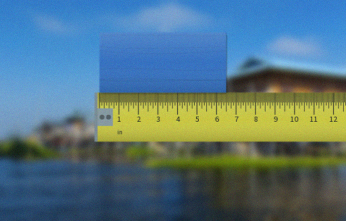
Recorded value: 6.5; in
